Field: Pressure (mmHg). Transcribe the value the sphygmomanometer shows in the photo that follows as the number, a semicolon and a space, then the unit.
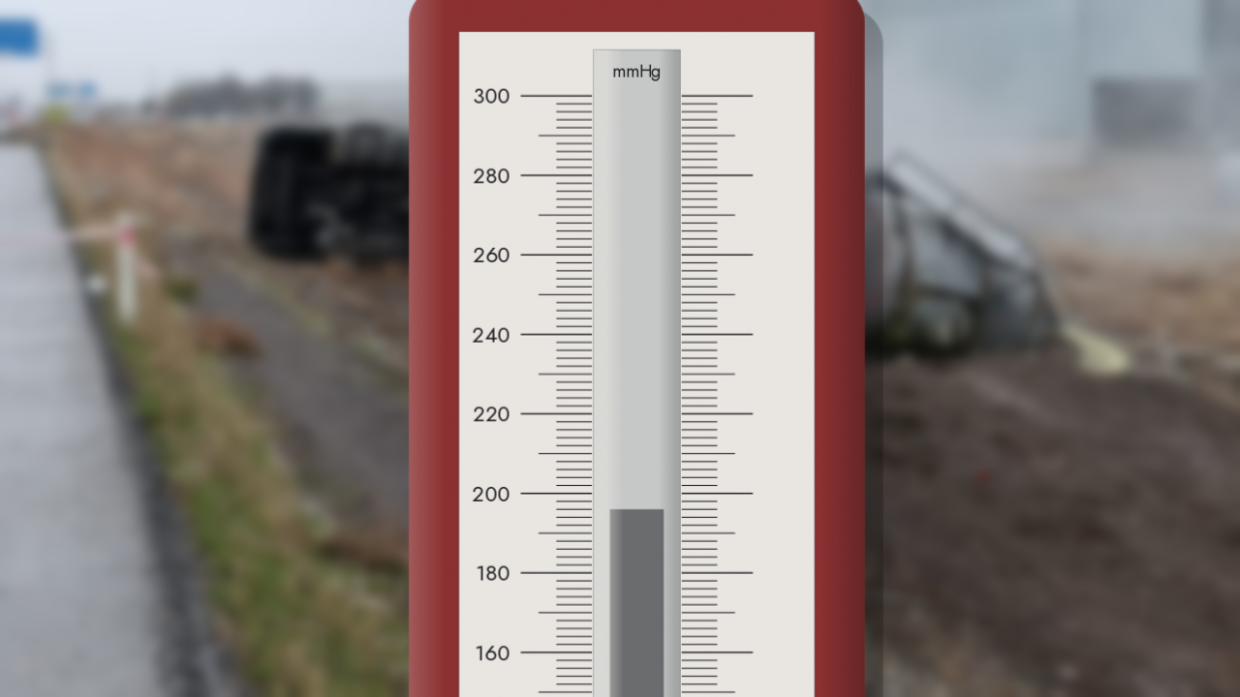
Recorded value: 196; mmHg
